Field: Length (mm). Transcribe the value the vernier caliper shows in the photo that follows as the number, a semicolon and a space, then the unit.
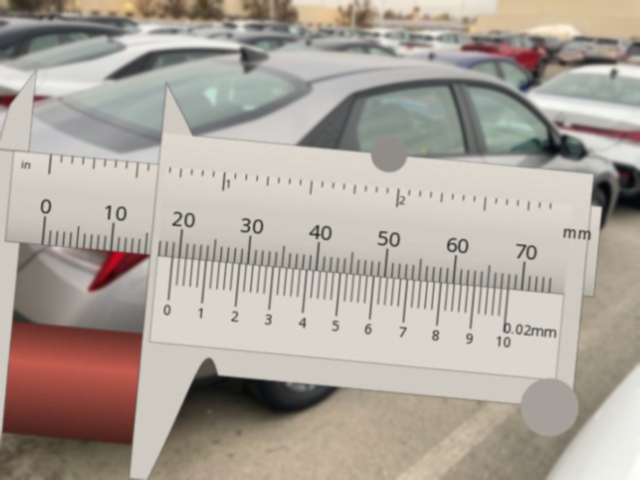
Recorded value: 19.0; mm
